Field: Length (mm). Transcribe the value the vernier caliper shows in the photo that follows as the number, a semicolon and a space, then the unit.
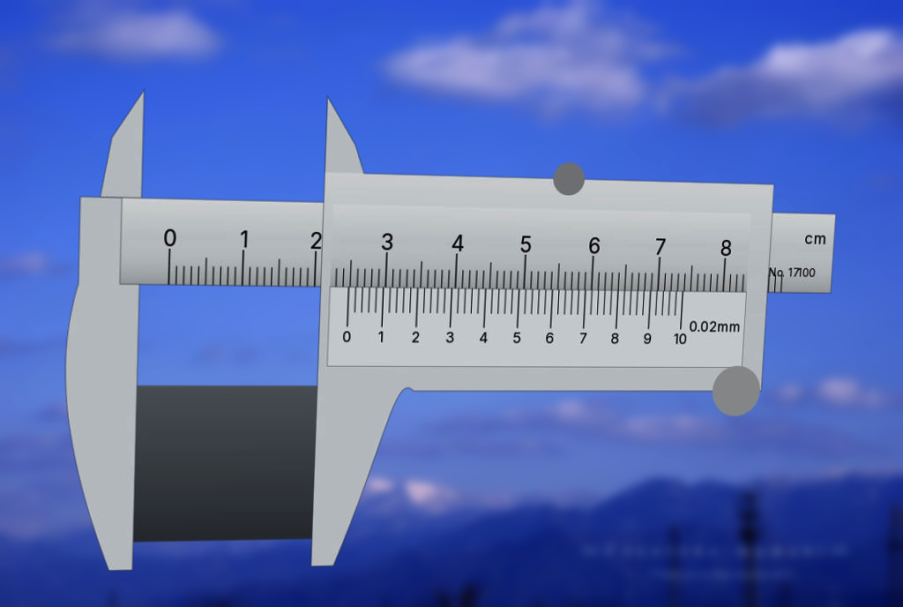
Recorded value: 24.8; mm
